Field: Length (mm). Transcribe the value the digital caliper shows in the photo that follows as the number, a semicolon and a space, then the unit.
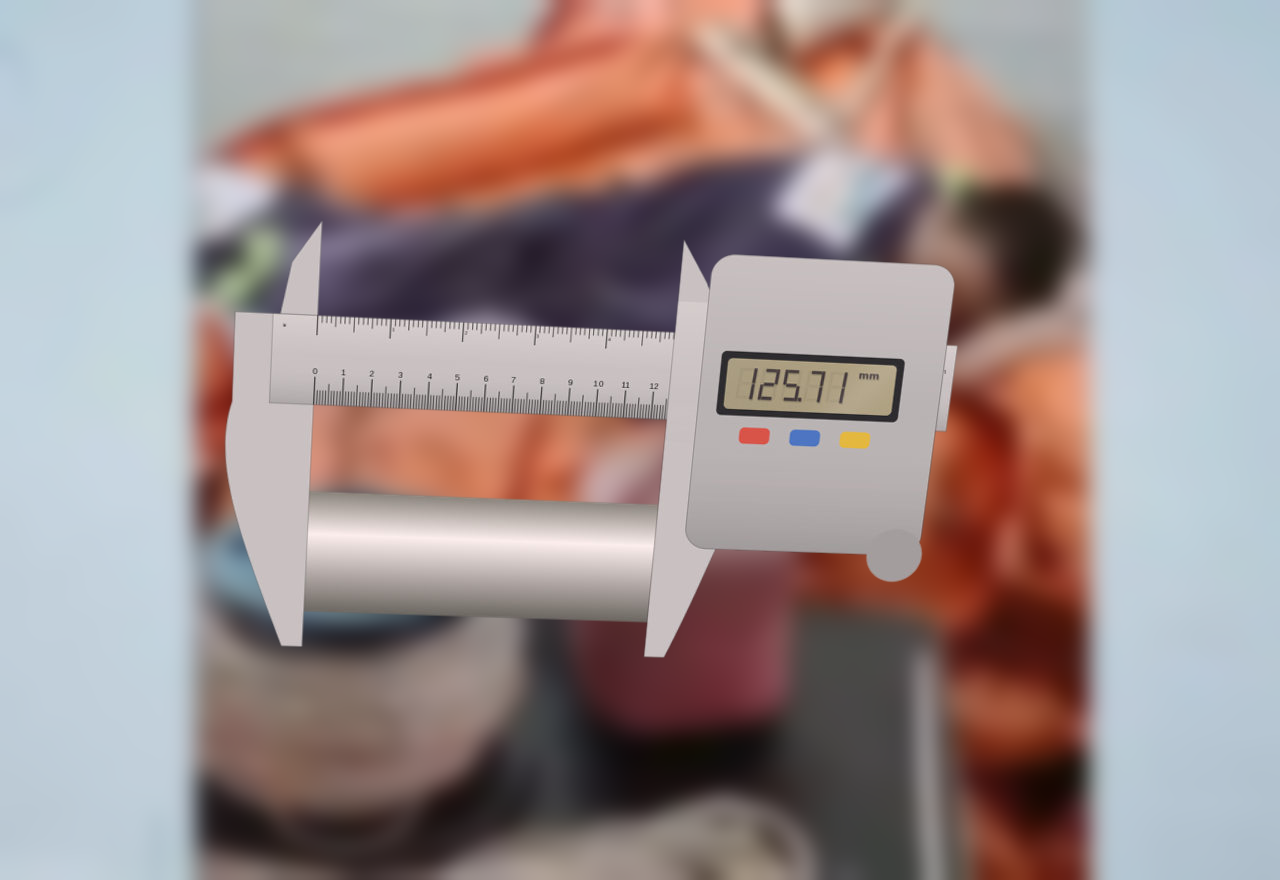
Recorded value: 125.71; mm
